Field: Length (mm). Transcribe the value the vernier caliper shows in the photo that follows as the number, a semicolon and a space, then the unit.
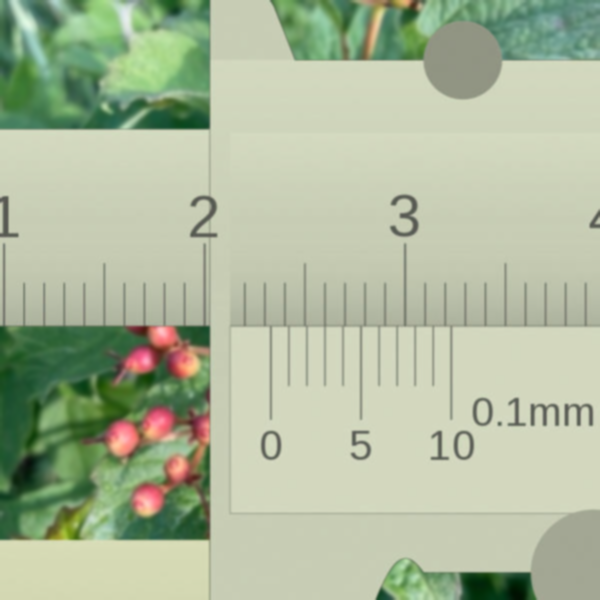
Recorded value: 23.3; mm
